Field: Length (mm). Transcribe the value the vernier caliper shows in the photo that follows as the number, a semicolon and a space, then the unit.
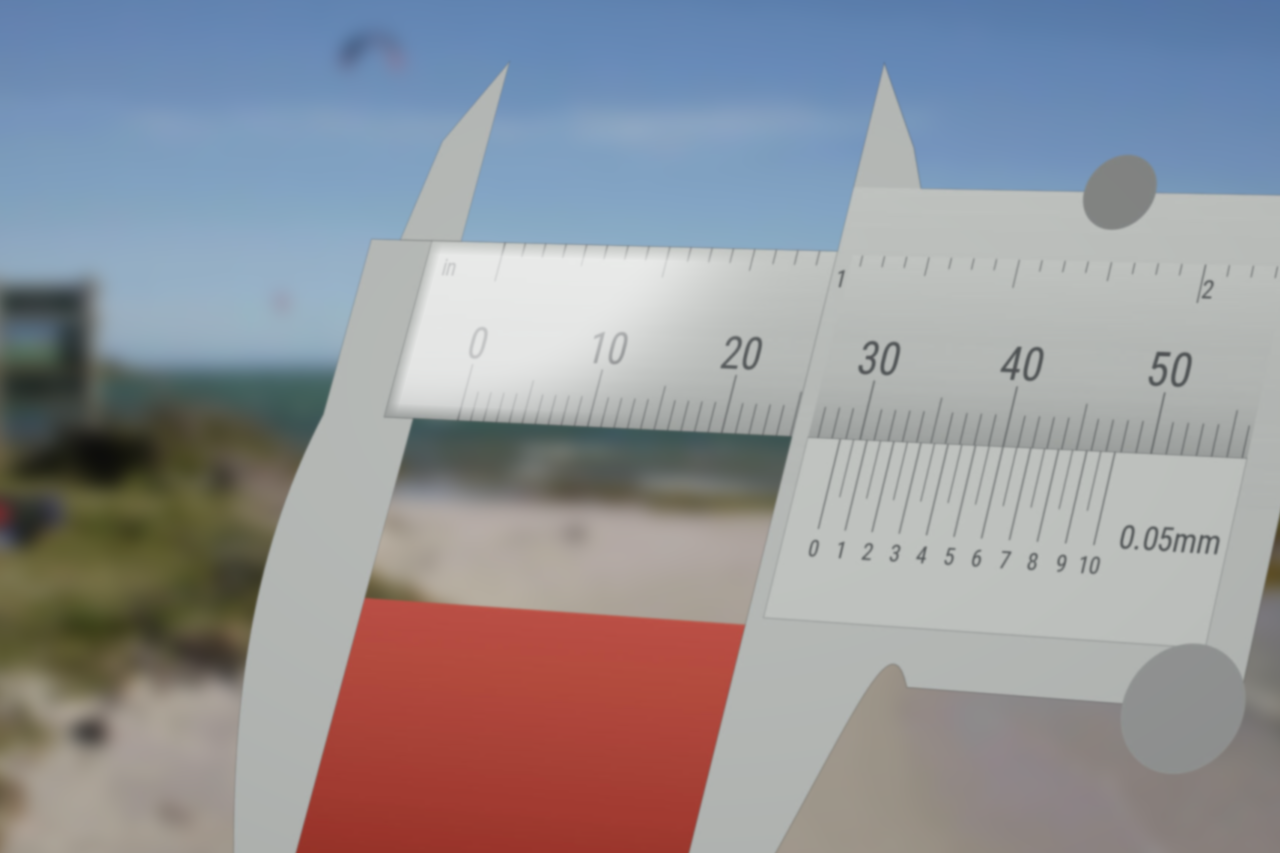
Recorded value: 28.6; mm
